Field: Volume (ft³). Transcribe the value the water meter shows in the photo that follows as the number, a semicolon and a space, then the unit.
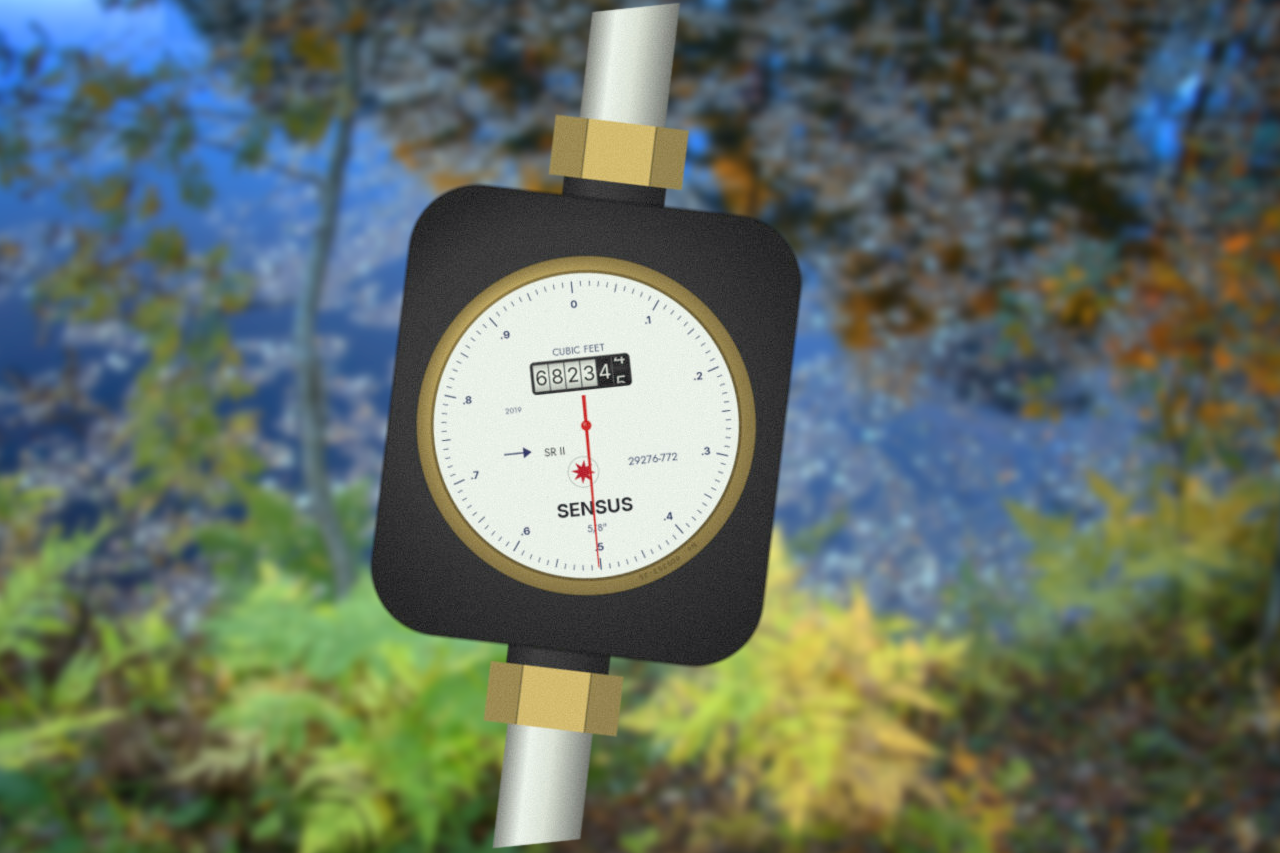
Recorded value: 682344.50; ft³
